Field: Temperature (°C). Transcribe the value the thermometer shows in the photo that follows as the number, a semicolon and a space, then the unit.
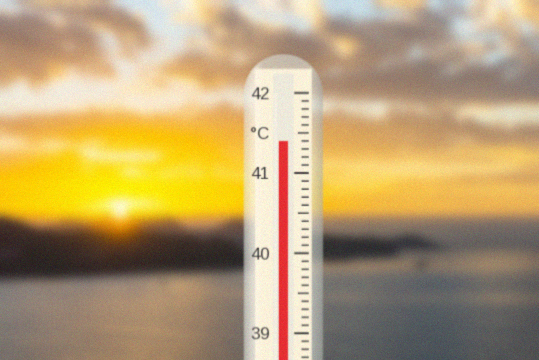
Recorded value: 41.4; °C
